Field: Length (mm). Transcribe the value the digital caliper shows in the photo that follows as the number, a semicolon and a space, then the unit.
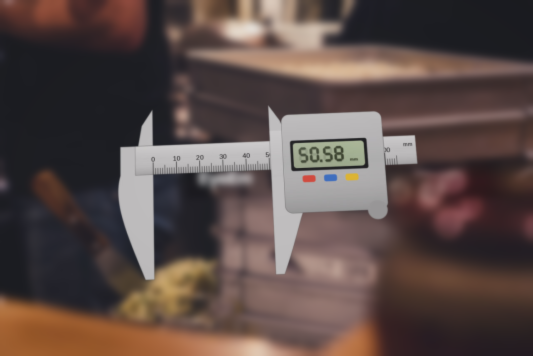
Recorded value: 50.58; mm
